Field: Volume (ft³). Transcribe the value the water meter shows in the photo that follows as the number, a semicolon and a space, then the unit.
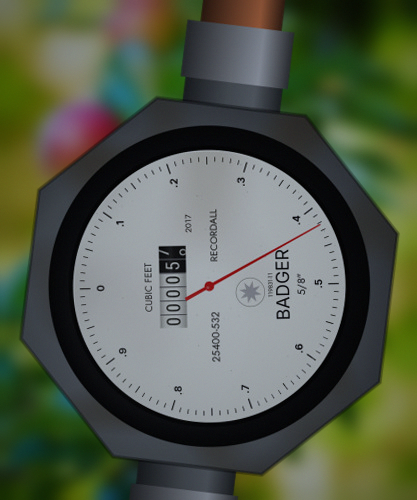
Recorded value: 57.42; ft³
